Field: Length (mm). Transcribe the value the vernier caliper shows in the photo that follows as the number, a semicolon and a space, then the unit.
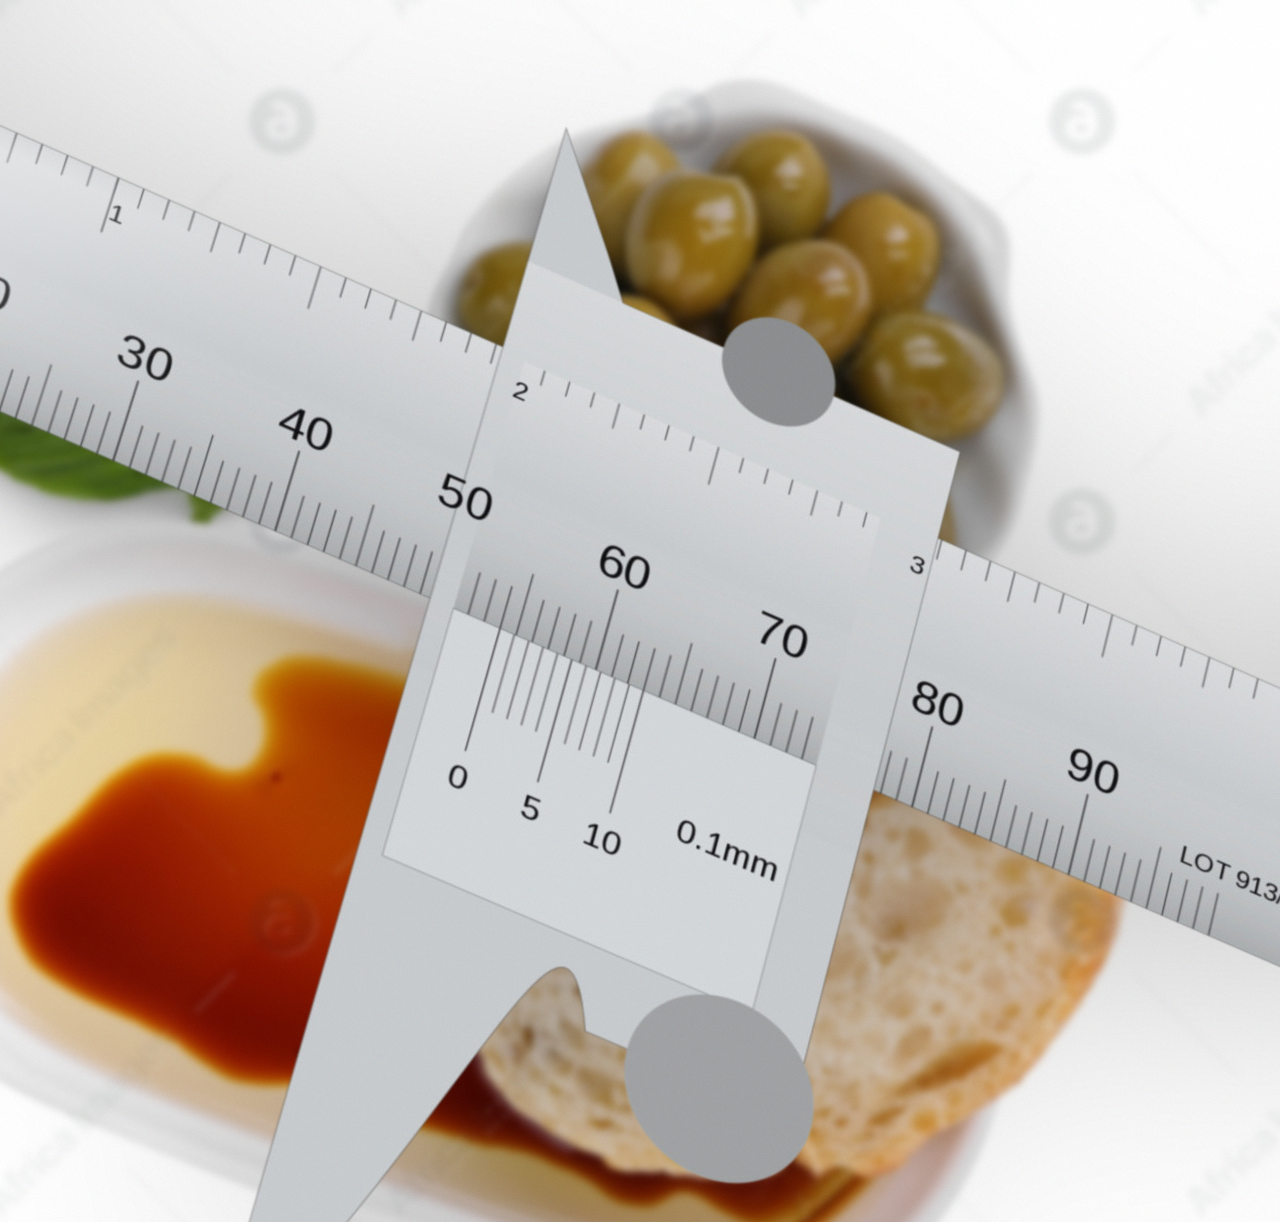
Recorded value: 54.0; mm
